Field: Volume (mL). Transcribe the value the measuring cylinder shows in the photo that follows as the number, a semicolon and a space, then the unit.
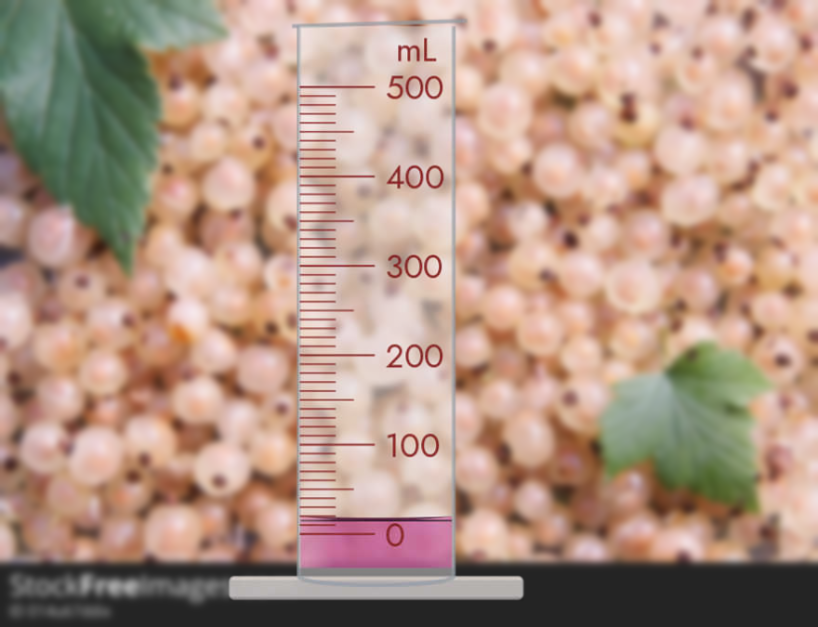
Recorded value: 15; mL
